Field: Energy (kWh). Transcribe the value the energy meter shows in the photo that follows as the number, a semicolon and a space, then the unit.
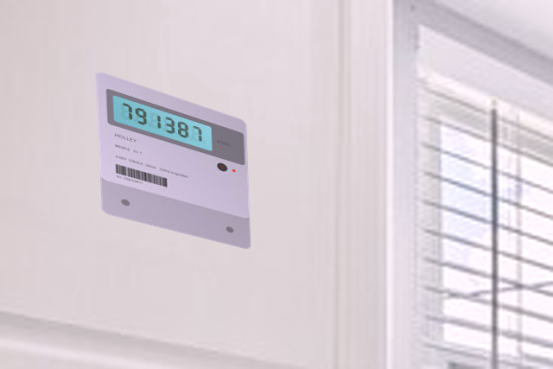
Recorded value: 791387; kWh
